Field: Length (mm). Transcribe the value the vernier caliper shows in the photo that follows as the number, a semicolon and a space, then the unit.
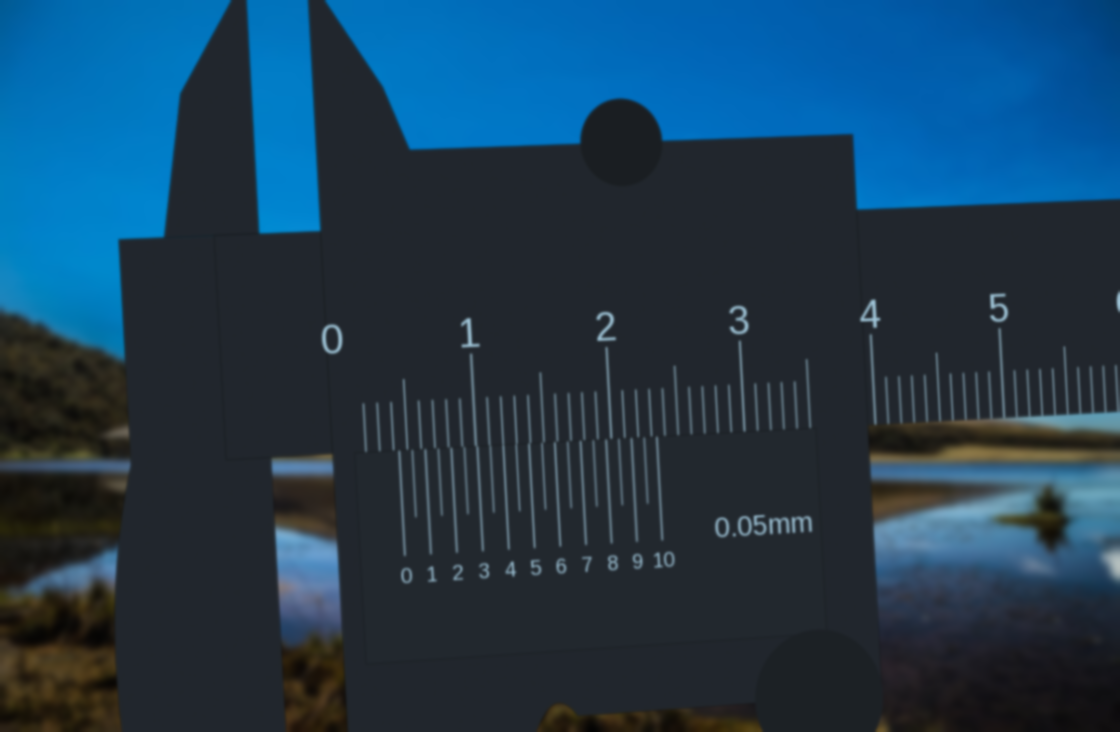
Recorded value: 4.4; mm
